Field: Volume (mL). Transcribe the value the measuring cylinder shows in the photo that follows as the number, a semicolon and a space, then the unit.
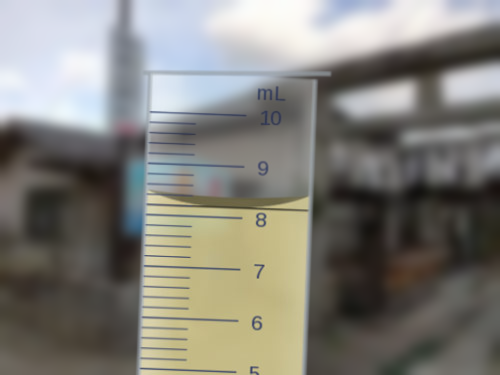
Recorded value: 8.2; mL
